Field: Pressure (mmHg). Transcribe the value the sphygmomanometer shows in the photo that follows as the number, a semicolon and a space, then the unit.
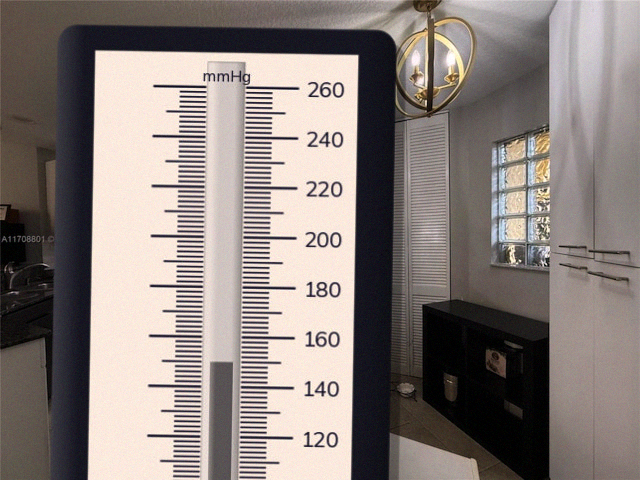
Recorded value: 150; mmHg
